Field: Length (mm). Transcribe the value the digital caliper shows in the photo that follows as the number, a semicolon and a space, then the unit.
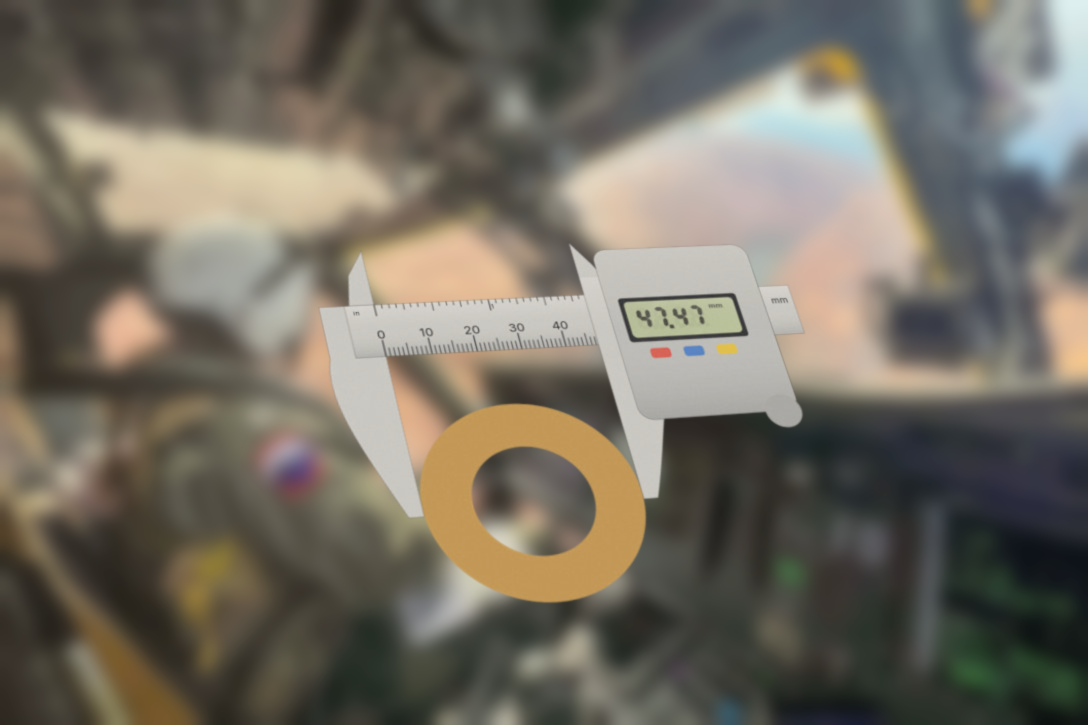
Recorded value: 47.47; mm
